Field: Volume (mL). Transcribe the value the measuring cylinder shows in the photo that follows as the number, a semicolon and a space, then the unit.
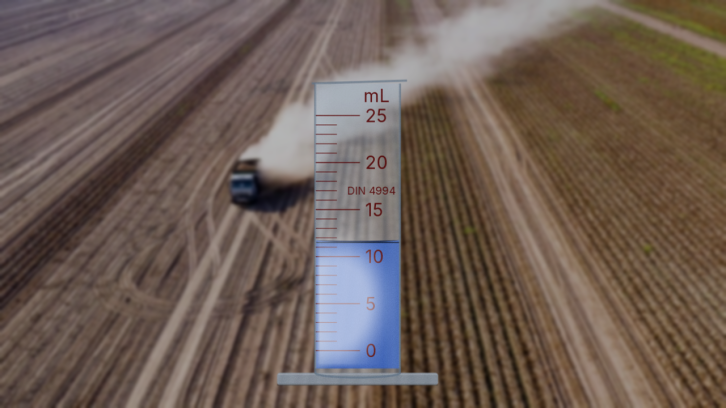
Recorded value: 11.5; mL
